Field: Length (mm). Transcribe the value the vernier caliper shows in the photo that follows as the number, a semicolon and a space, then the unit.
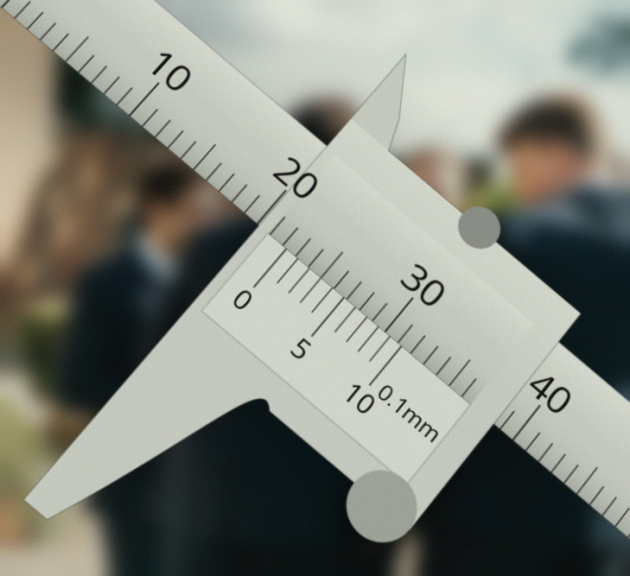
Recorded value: 22.3; mm
